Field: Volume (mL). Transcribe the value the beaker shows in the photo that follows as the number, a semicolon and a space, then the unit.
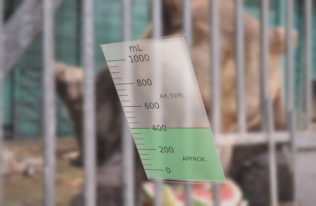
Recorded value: 400; mL
